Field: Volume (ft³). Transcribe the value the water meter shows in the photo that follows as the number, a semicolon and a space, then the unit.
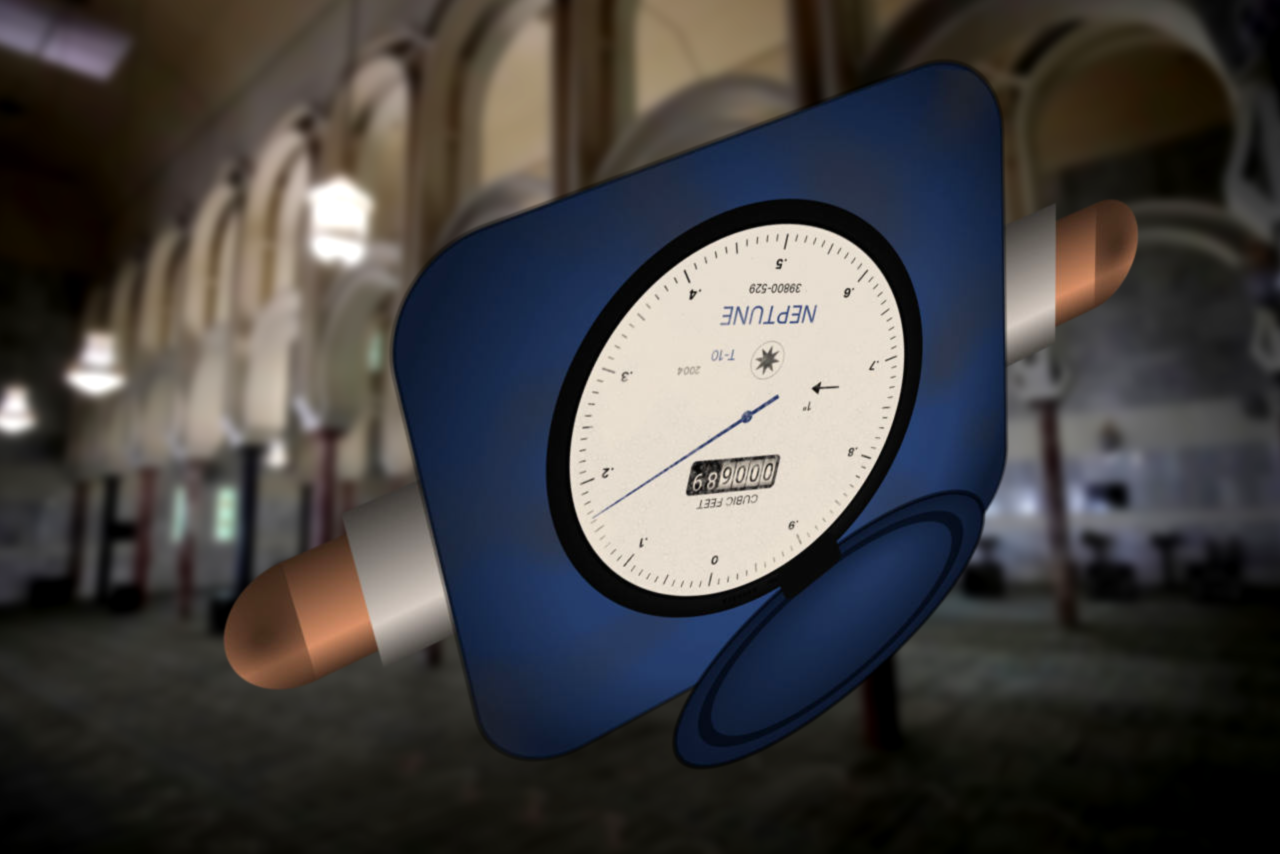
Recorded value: 689.16; ft³
